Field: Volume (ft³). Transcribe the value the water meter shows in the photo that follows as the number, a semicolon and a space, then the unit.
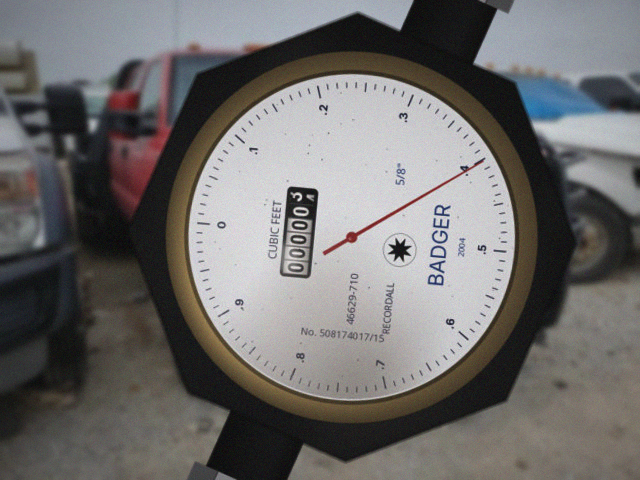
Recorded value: 3.40; ft³
